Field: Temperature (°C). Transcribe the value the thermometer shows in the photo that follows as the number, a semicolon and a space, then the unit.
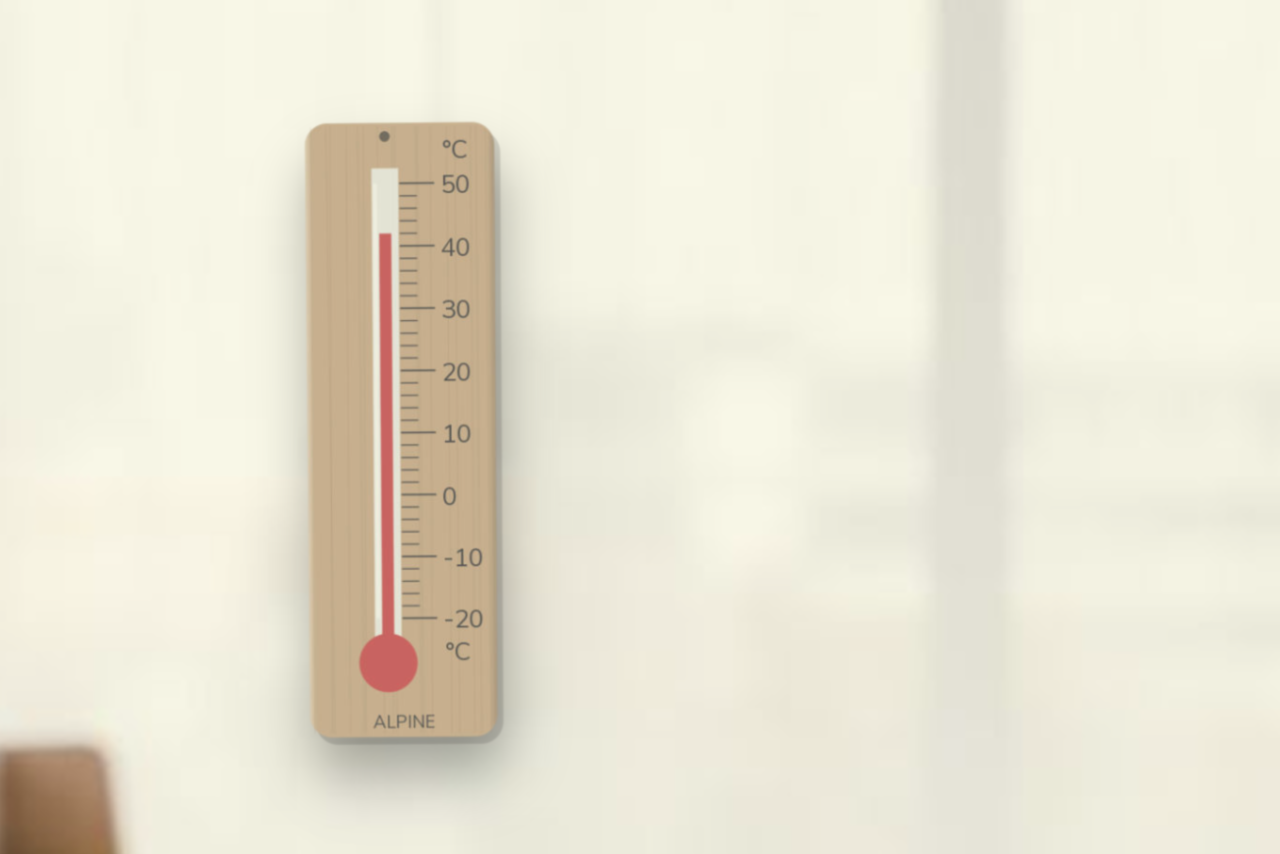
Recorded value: 42; °C
